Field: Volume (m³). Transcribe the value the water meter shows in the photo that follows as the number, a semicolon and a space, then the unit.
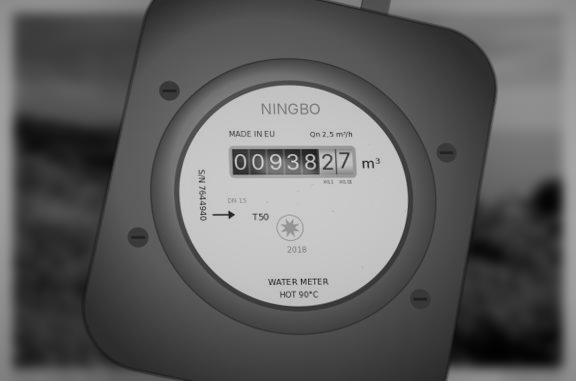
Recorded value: 938.27; m³
